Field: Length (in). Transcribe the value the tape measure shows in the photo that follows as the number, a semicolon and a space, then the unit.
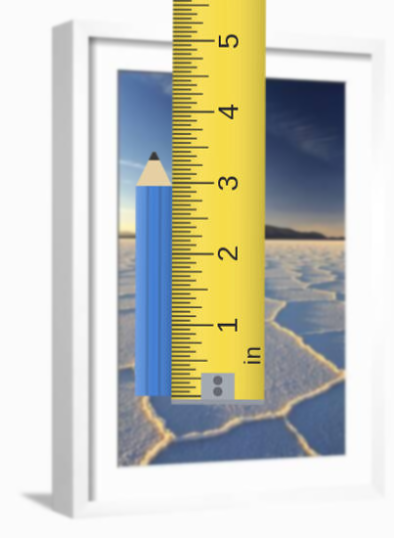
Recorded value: 3.4375; in
